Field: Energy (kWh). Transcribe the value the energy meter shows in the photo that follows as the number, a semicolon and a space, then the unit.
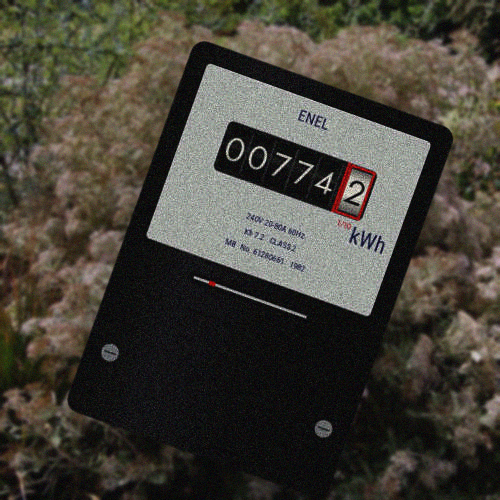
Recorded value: 774.2; kWh
